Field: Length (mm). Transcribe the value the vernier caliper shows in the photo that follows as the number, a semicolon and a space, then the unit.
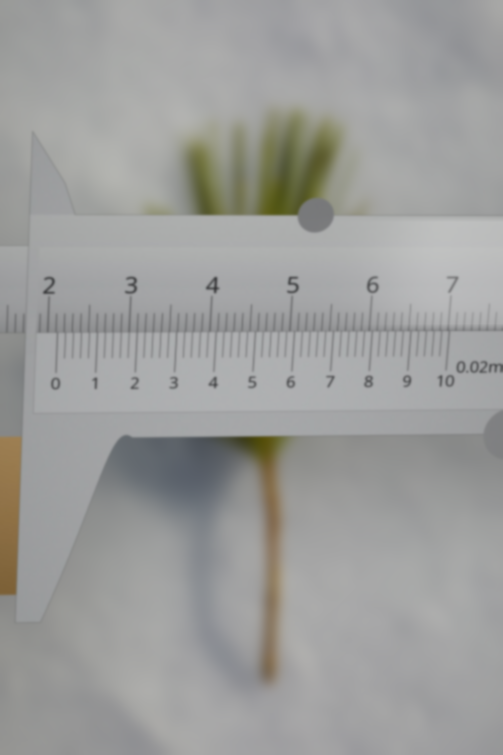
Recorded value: 21.2; mm
